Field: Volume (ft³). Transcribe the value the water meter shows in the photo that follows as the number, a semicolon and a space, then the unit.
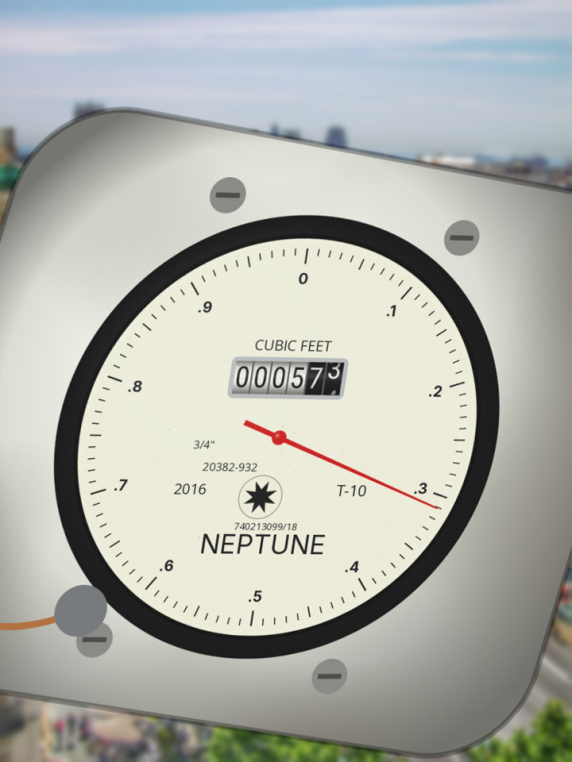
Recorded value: 573.31; ft³
